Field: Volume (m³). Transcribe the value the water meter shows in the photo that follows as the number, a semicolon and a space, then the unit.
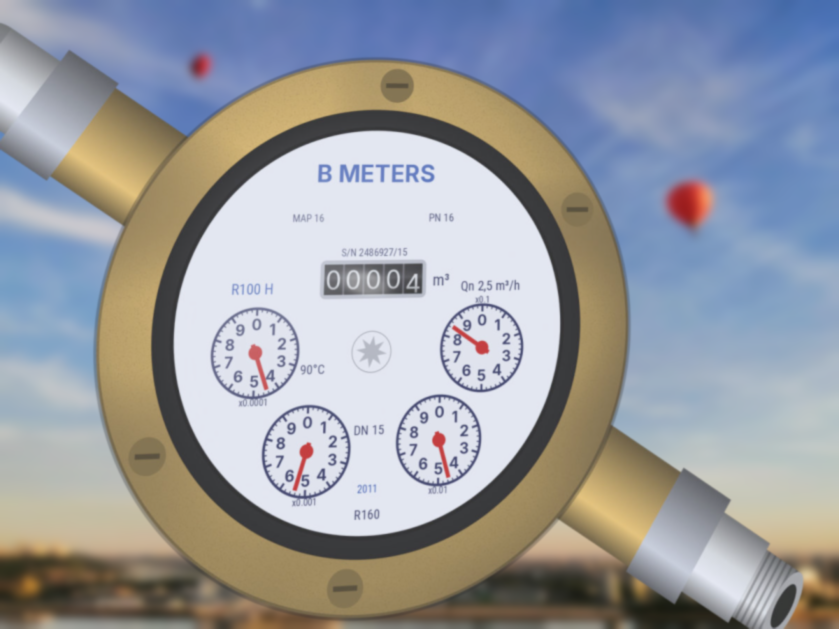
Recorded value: 3.8454; m³
